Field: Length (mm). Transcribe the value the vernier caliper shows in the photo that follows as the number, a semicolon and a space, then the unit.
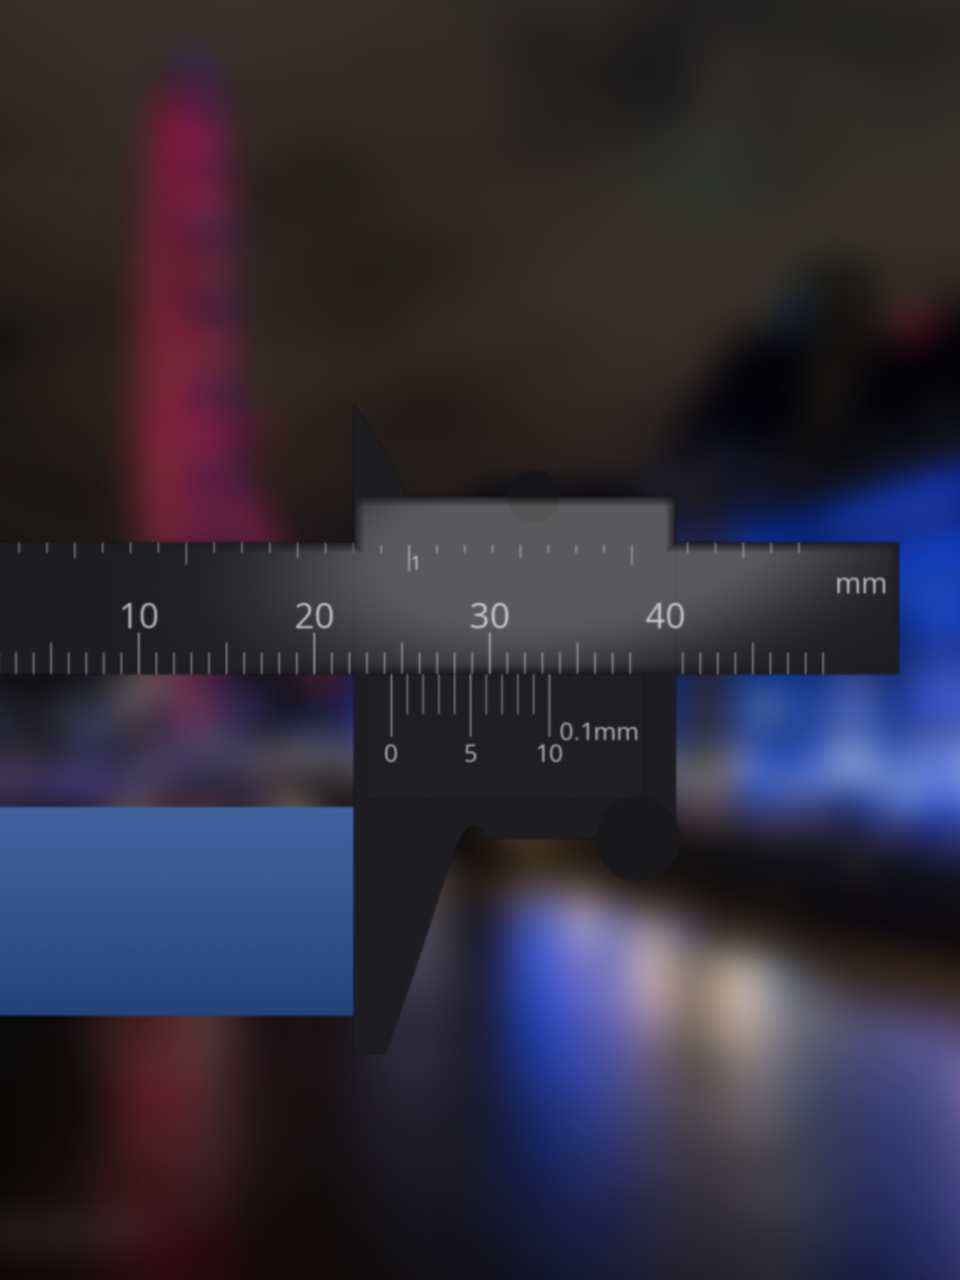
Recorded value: 24.4; mm
